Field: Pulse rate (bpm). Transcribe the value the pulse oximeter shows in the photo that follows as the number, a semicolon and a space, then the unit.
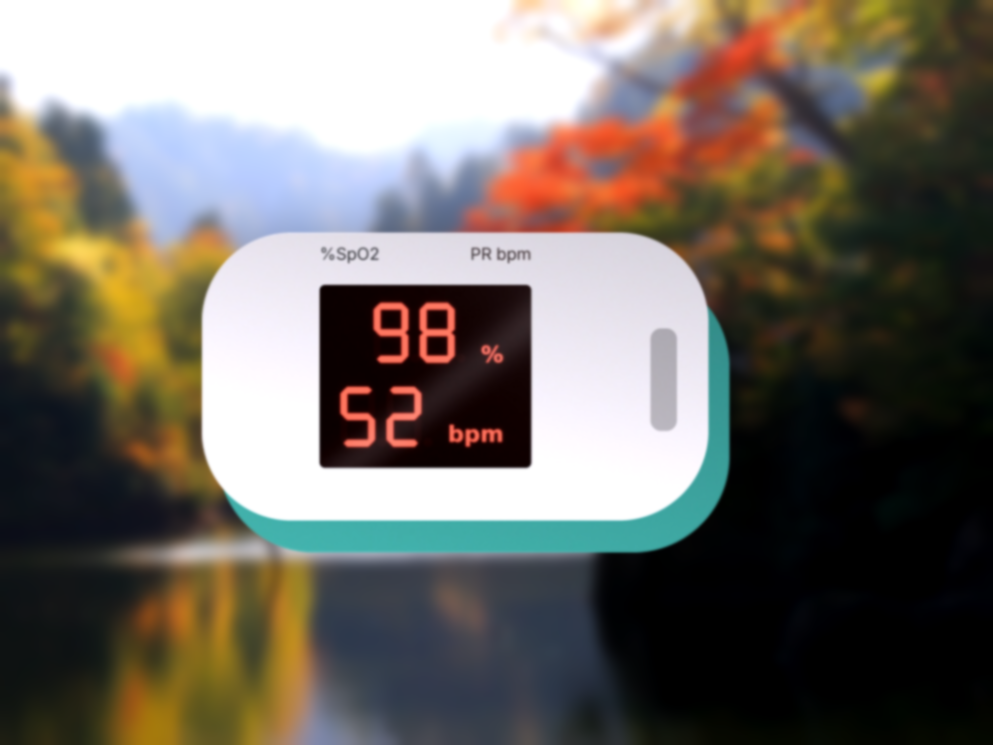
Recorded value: 52; bpm
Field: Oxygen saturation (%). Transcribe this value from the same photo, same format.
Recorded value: 98; %
